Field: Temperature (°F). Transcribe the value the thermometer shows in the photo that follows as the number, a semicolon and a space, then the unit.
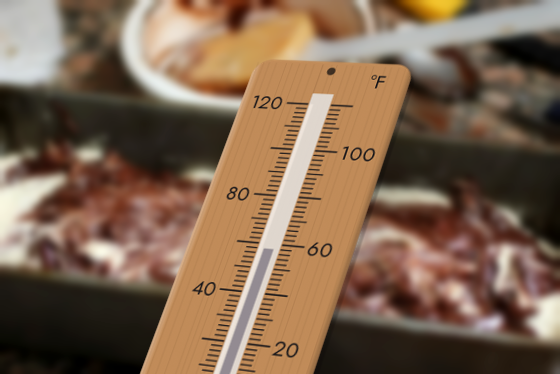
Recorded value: 58; °F
